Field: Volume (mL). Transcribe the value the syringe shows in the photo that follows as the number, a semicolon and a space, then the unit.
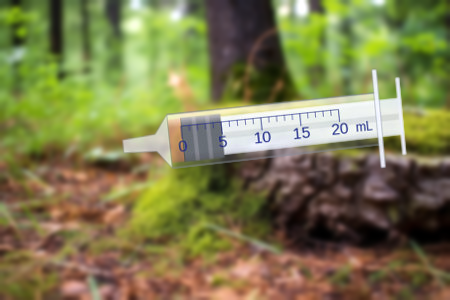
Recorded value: 0; mL
